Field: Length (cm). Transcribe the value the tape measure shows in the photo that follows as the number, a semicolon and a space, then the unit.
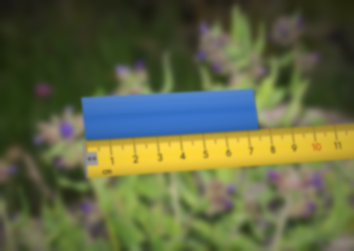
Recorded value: 7.5; cm
